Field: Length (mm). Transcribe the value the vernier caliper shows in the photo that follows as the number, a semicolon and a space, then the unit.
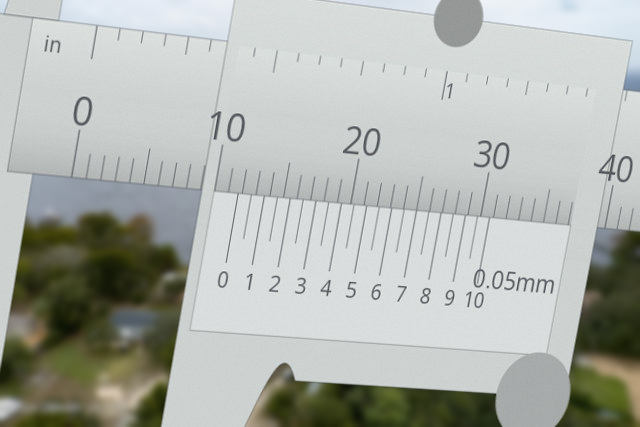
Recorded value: 11.7; mm
